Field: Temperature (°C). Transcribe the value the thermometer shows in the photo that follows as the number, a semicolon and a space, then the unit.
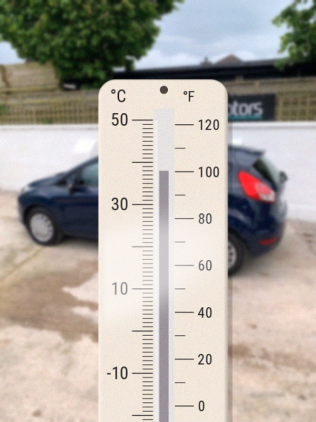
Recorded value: 38; °C
